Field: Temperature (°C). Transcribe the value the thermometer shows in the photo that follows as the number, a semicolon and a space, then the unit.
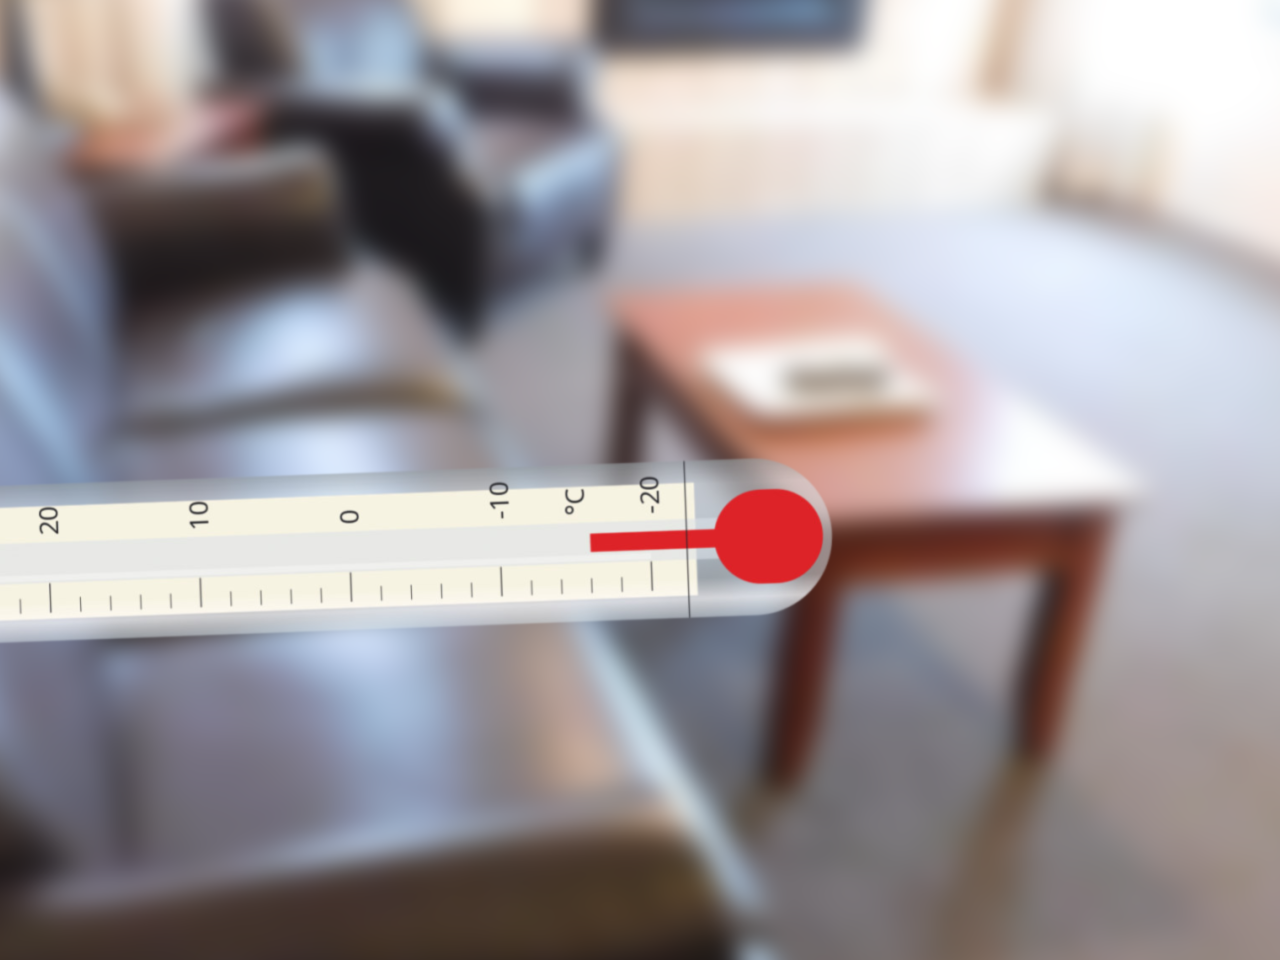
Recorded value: -16; °C
